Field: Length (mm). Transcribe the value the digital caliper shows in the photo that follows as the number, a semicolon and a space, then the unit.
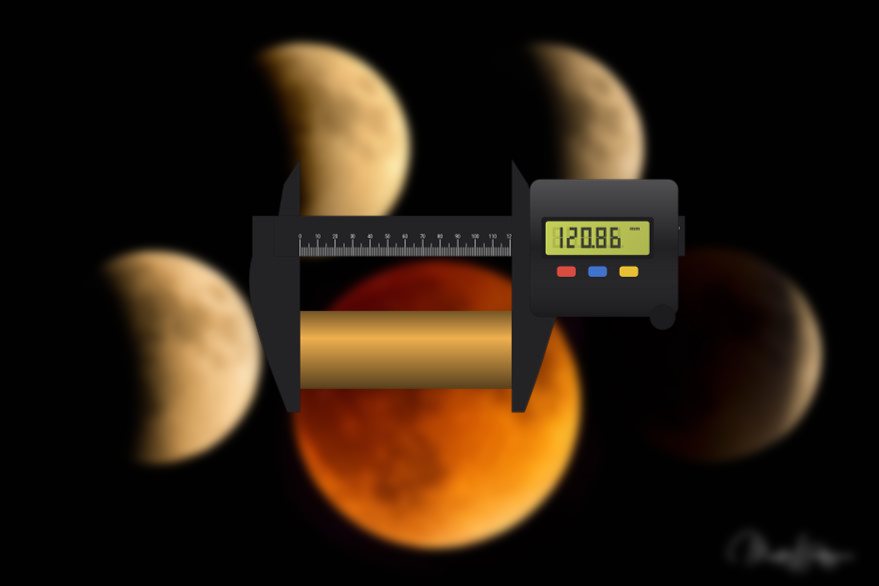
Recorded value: 120.86; mm
